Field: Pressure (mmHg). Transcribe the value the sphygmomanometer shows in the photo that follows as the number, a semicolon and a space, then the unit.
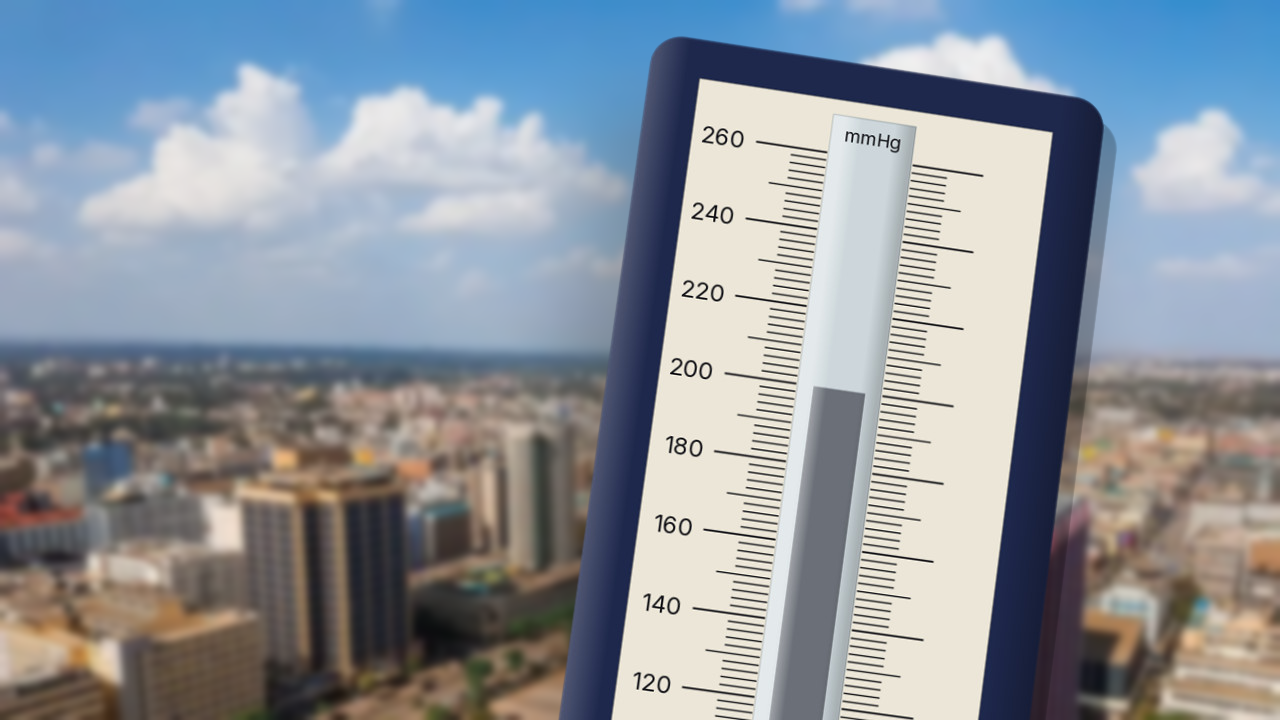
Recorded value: 200; mmHg
